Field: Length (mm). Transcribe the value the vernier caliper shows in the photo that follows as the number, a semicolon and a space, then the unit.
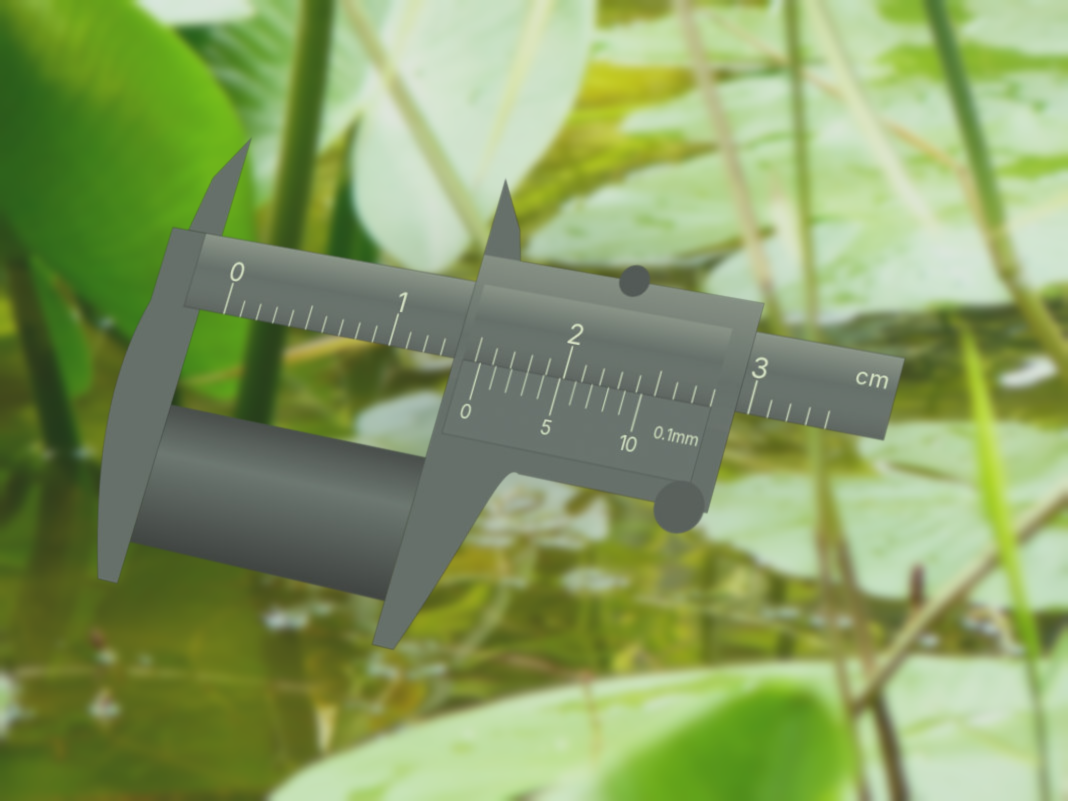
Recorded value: 15.3; mm
